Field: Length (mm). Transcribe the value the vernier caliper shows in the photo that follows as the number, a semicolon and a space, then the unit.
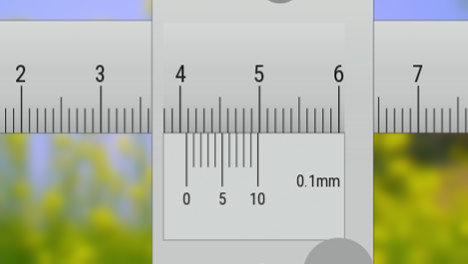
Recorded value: 40.8; mm
